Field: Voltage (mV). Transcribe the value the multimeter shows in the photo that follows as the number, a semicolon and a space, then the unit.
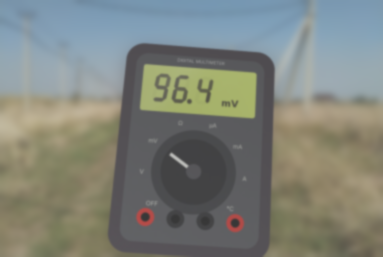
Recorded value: 96.4; mV
